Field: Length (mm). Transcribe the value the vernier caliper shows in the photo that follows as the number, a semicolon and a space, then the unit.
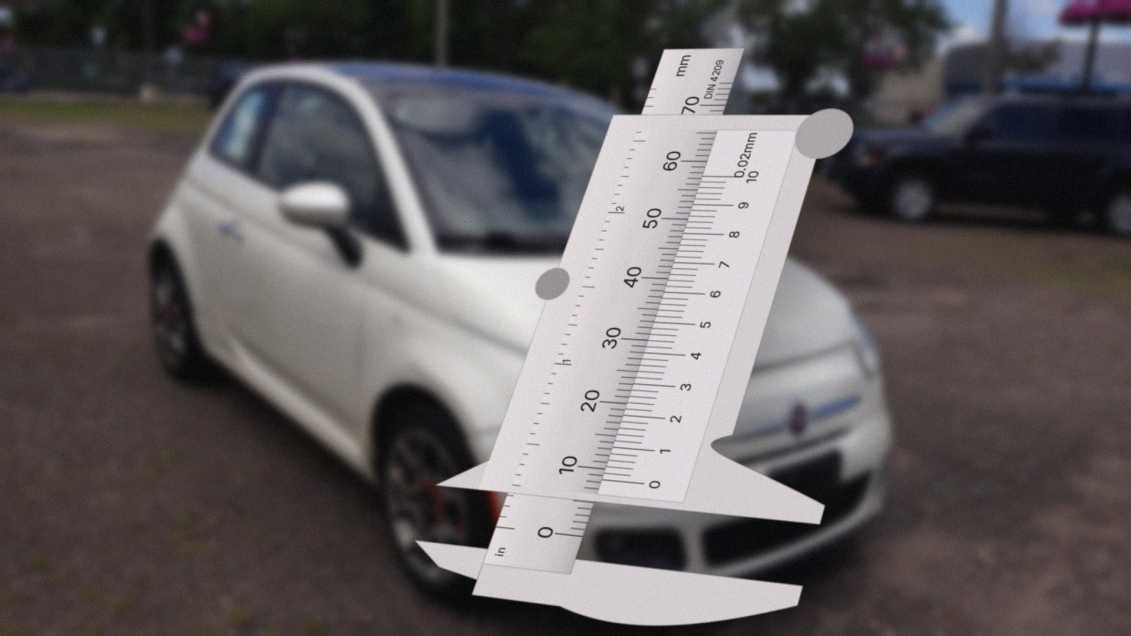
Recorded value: 8.4; mm
